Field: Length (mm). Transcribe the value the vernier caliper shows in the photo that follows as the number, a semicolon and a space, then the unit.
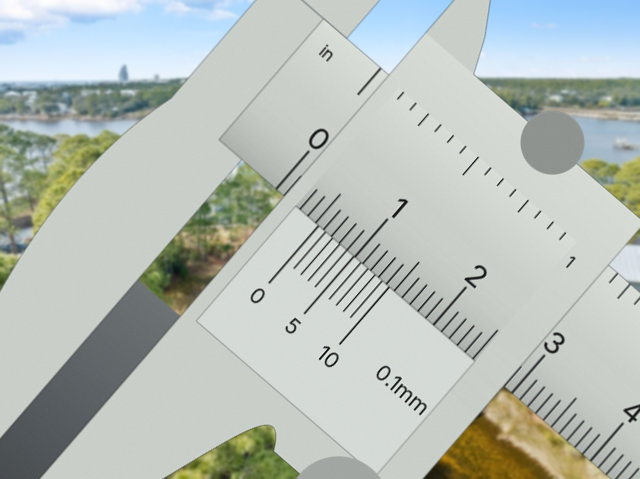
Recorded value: 5.4; mm
